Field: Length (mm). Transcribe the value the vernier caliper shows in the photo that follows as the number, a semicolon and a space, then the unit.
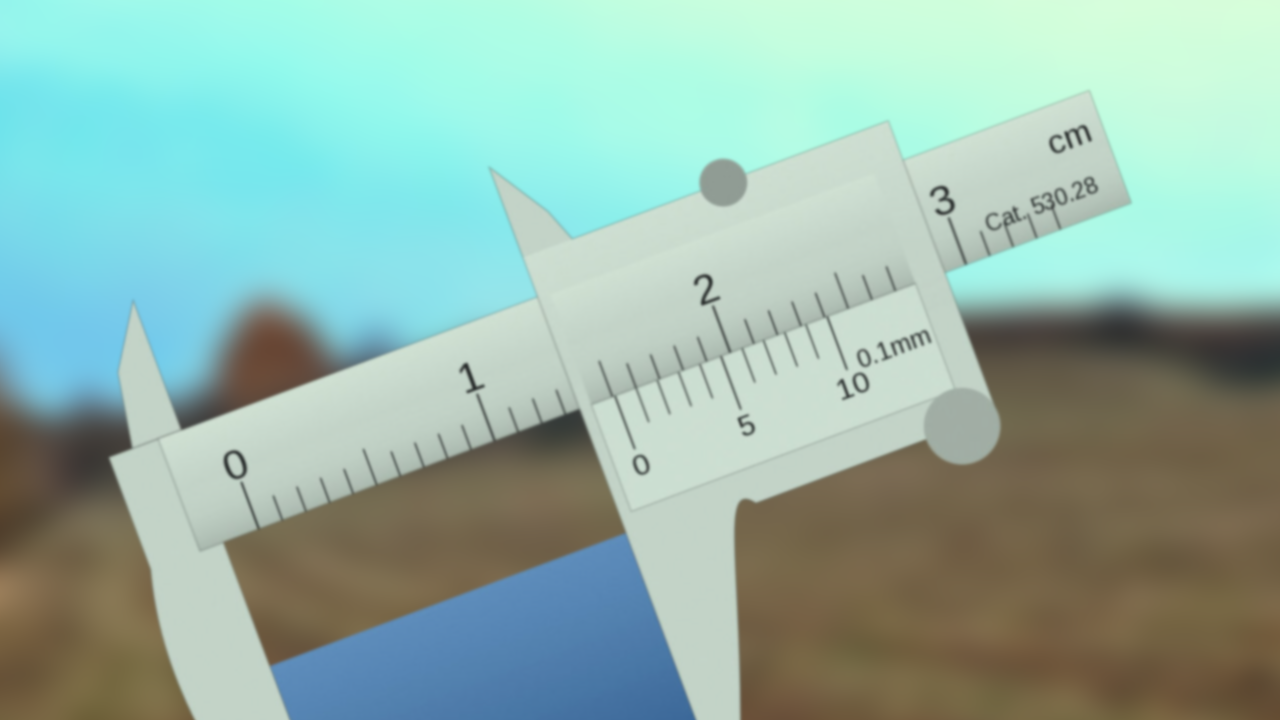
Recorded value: 15.1; mm
